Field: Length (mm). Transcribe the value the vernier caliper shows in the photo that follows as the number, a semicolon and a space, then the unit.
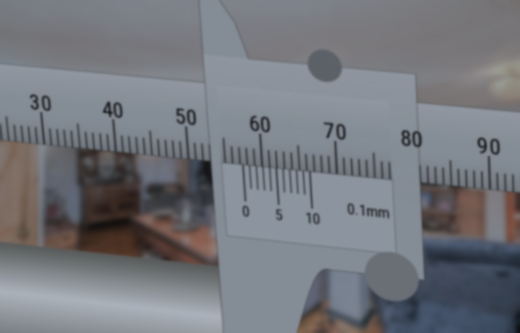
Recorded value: 57.4; mm
